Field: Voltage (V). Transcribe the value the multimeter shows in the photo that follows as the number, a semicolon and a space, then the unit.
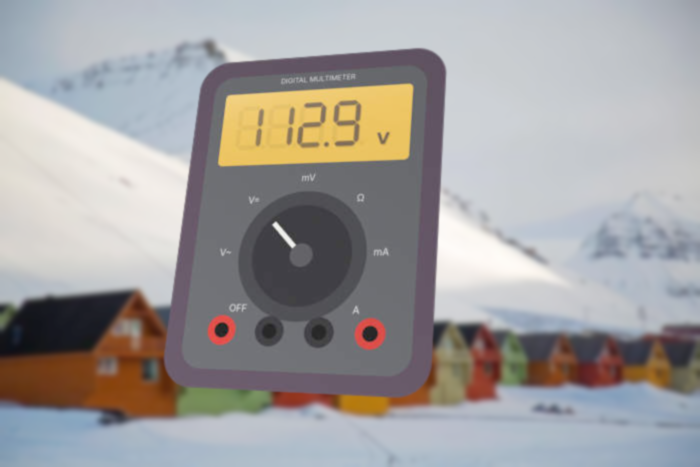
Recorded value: 112.9; V
